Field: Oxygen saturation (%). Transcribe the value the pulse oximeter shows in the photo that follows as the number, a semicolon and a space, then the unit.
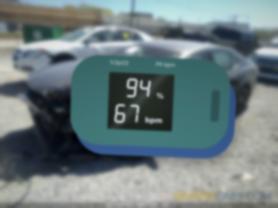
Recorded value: 94; %
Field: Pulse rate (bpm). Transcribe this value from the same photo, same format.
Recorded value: 67; bpm
